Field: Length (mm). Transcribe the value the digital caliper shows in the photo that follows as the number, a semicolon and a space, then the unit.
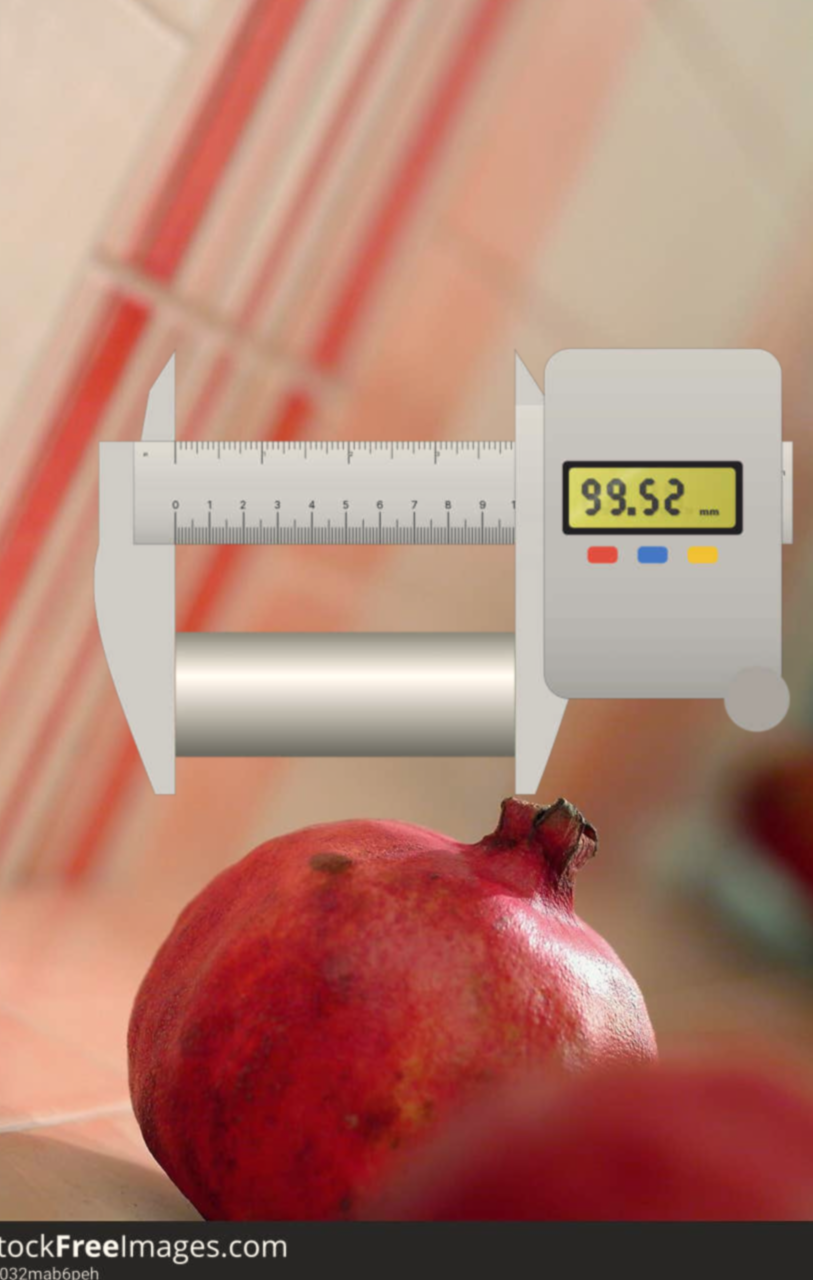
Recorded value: 99.52; mm
